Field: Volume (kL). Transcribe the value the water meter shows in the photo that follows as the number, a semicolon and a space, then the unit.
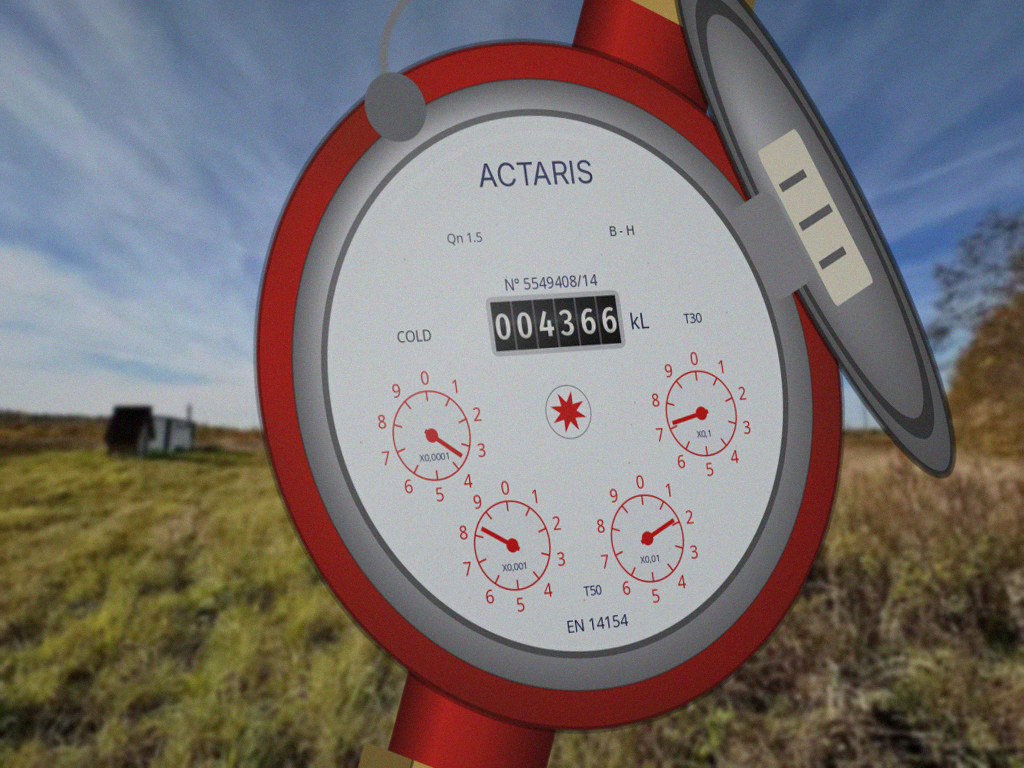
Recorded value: 4366.7183; kL
